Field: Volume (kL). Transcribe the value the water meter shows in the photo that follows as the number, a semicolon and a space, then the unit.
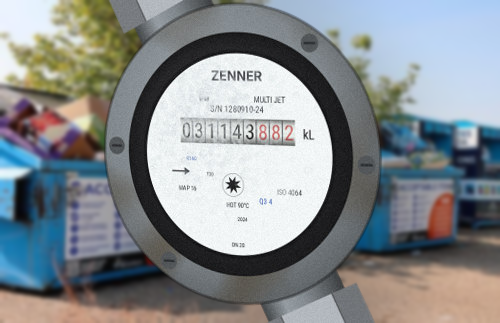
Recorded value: 31143.882; kL
